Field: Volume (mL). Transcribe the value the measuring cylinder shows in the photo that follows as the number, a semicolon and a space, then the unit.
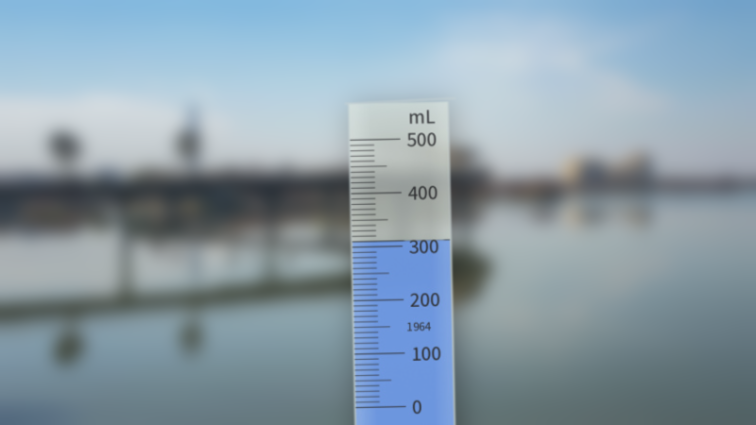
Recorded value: 310; mL
